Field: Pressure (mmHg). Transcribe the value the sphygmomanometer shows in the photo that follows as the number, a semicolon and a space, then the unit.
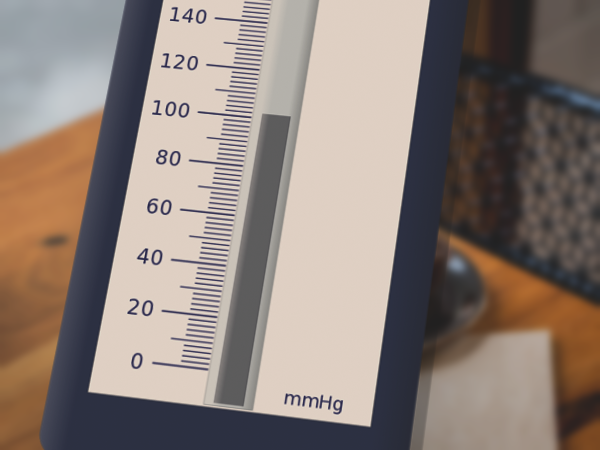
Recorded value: 102; mmHg
